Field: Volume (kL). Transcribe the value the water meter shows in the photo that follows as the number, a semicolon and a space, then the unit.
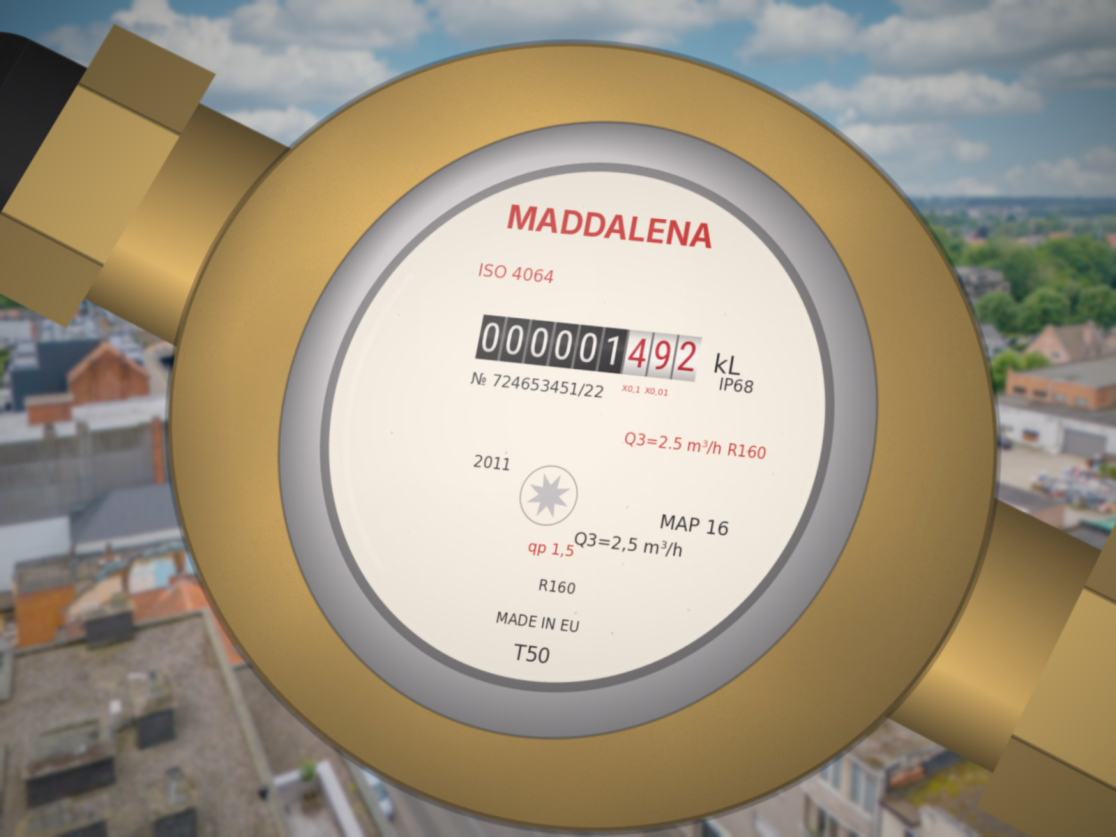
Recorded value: 1.492; kL
